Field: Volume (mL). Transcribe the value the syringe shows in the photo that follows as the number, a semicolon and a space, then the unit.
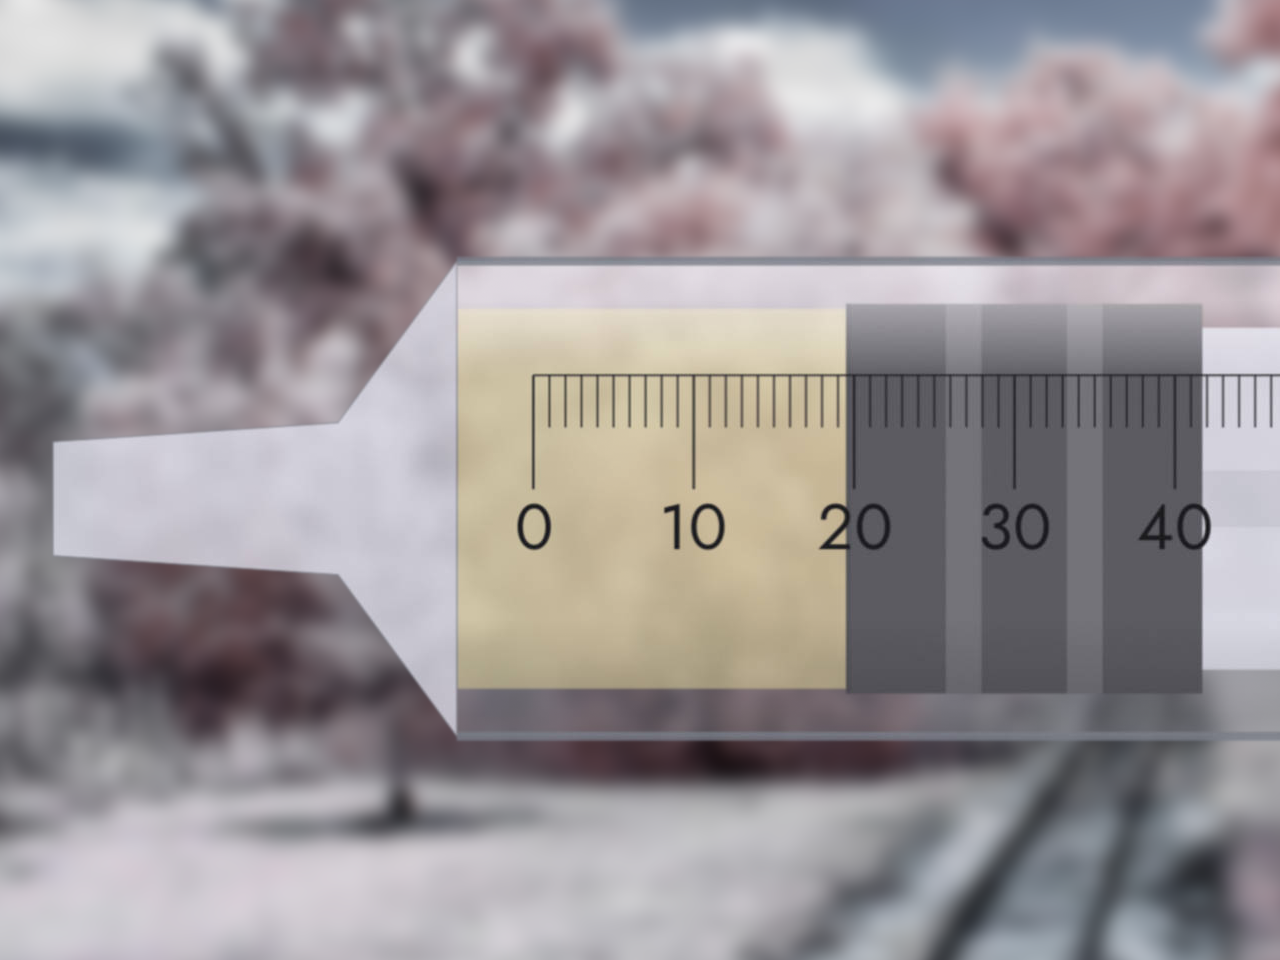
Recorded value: 19.5; mL
